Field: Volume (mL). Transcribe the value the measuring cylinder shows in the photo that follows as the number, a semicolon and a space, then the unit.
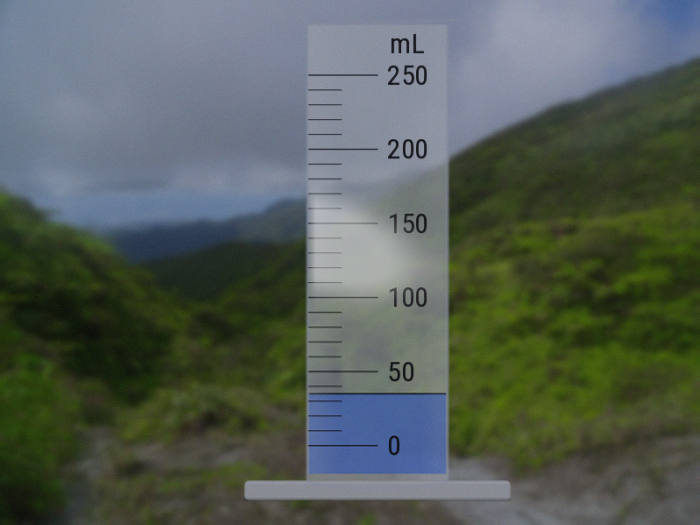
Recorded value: 35; mL
